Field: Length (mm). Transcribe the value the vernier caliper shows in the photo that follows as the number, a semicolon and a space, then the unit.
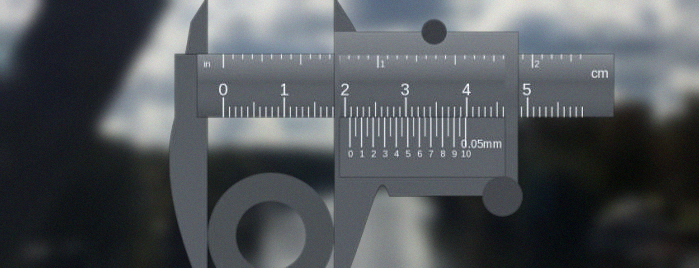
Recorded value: 20.8; mm
